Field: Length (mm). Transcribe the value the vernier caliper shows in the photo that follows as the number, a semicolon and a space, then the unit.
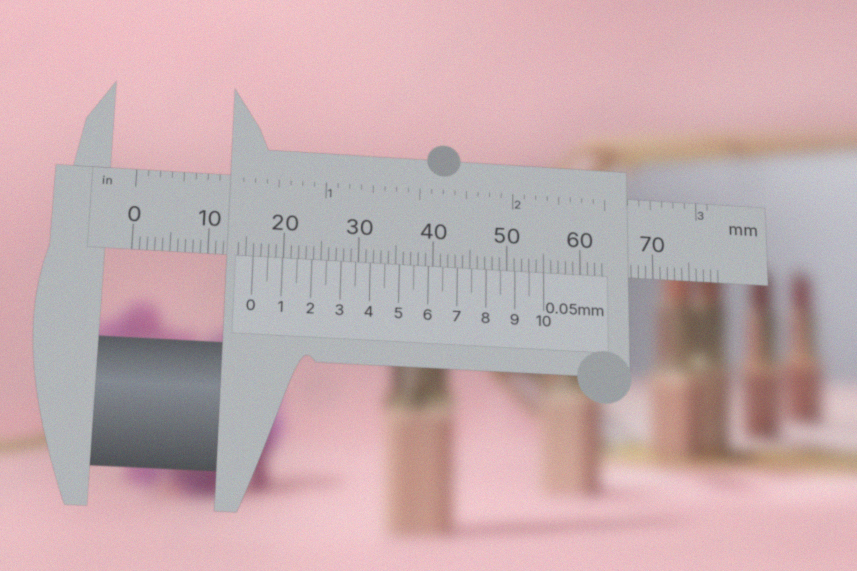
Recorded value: 16.0; mm
